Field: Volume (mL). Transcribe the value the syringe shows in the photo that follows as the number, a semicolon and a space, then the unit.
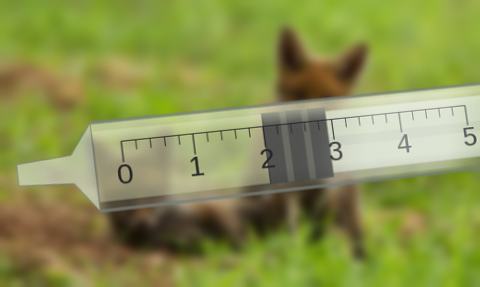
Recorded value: 2; mL
